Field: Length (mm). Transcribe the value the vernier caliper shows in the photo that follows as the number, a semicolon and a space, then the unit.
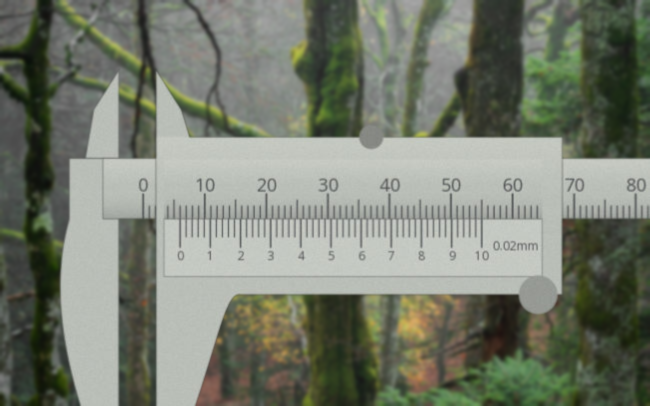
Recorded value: 6.0; mm
